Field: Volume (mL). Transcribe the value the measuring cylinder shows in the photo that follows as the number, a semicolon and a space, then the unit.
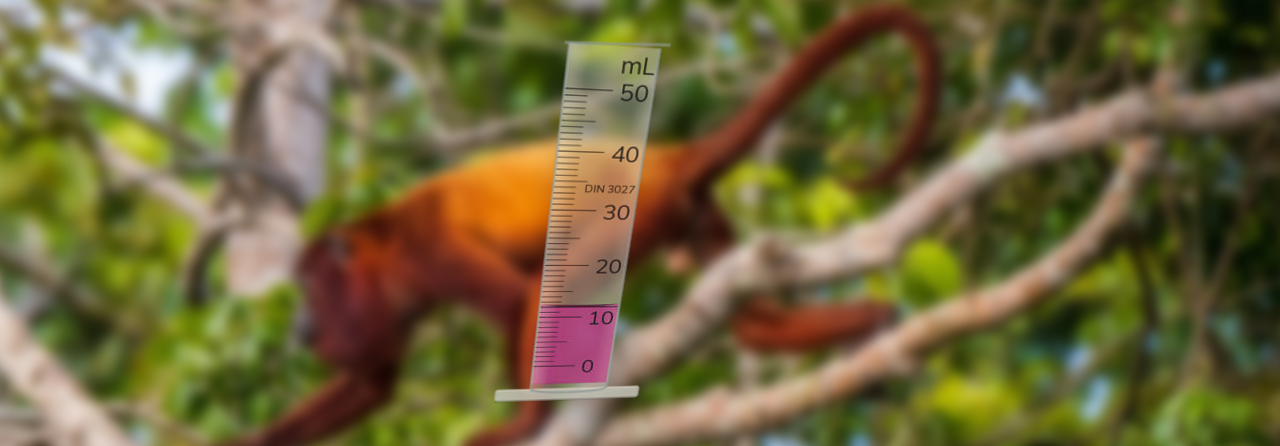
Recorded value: 12; mL
